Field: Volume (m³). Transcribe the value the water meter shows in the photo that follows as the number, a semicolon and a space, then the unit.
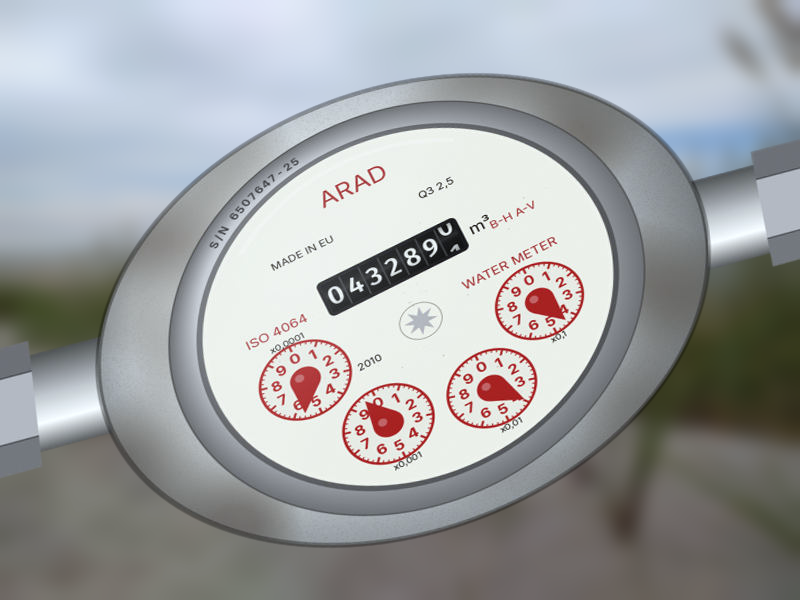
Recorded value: 432890.4395; m³
